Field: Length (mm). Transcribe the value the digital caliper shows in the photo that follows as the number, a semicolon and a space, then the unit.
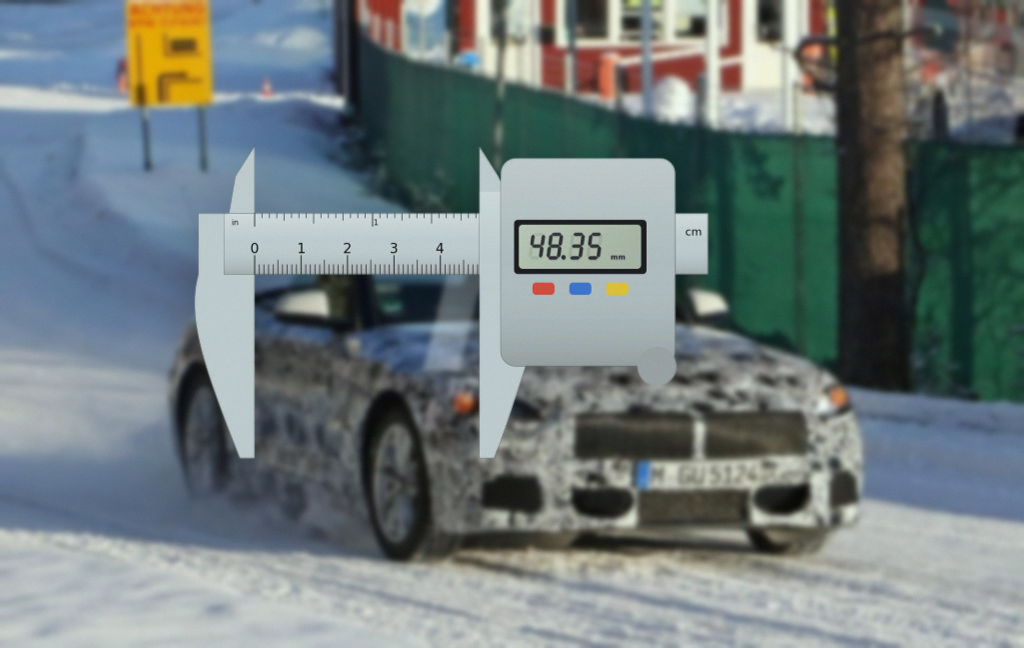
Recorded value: 48.35; mm
